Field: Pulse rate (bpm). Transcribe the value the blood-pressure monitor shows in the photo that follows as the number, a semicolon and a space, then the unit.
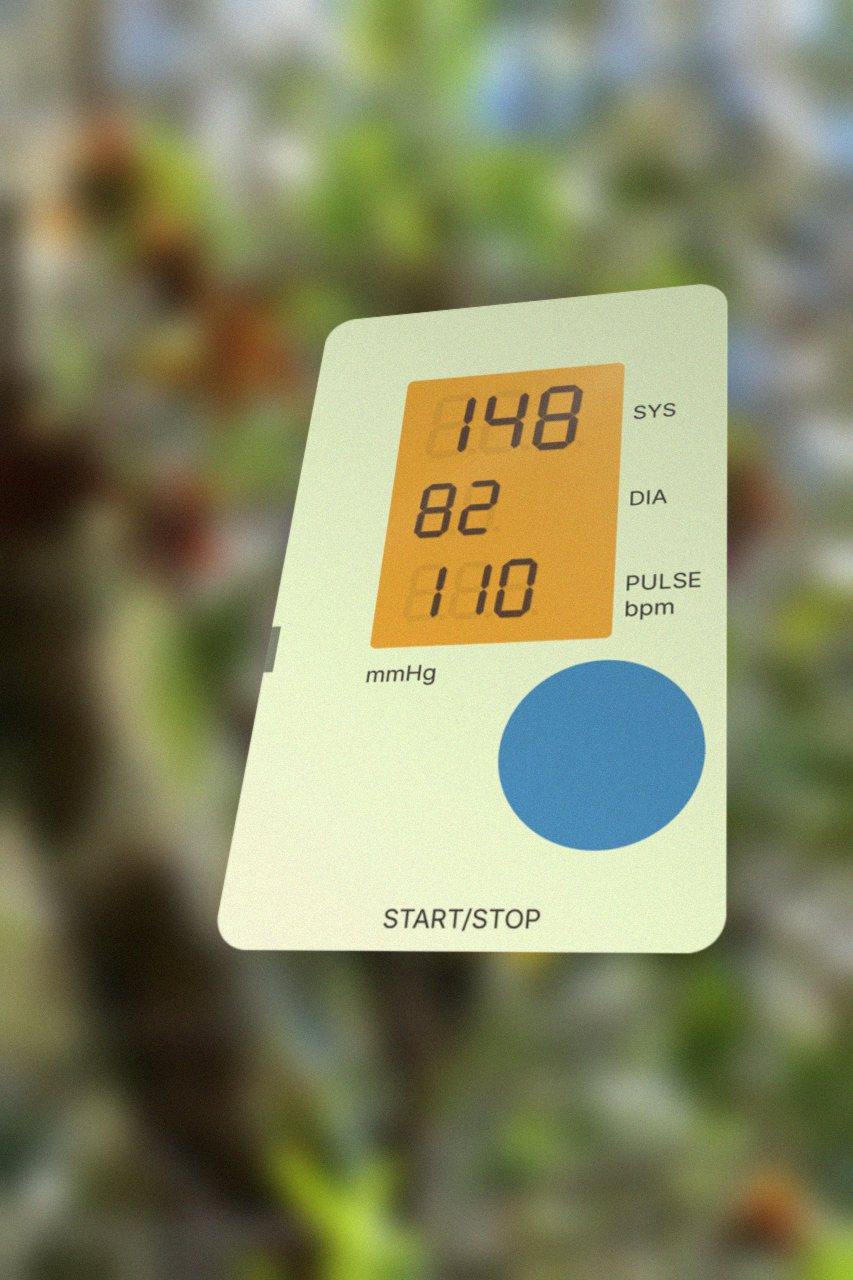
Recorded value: 110; bpm
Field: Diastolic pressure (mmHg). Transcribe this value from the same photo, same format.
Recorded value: 82; mmHg
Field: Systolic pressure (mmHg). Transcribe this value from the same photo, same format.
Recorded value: 148; mmHg
